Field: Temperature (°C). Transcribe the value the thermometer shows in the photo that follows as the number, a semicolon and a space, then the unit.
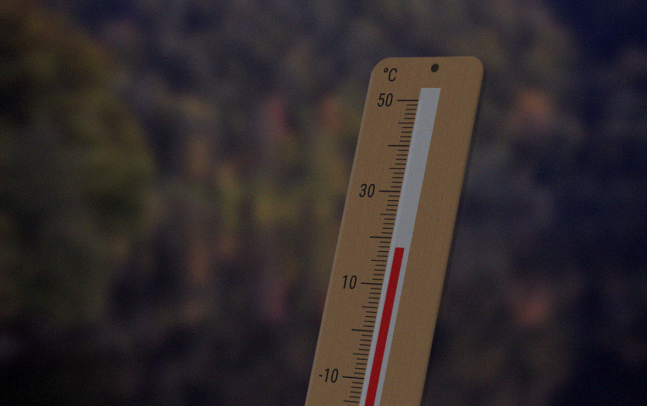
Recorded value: 18; °C
